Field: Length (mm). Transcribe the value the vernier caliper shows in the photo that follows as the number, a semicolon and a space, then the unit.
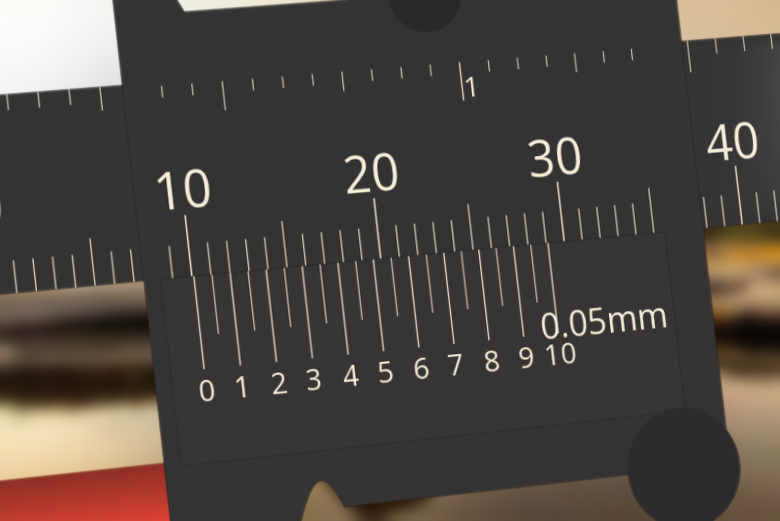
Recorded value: 10.1; mm
